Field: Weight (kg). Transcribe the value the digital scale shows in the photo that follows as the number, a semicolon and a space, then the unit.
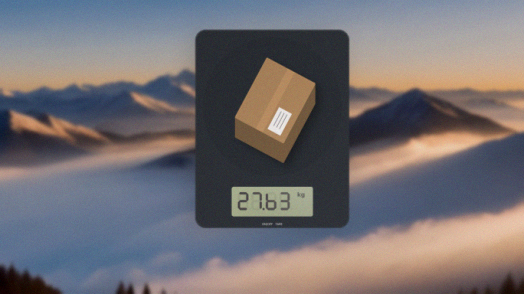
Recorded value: 27.63; kg
